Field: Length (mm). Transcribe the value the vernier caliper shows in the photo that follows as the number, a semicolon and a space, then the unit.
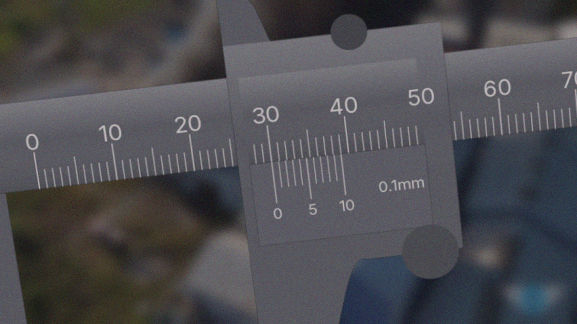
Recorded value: 30.0; mm
